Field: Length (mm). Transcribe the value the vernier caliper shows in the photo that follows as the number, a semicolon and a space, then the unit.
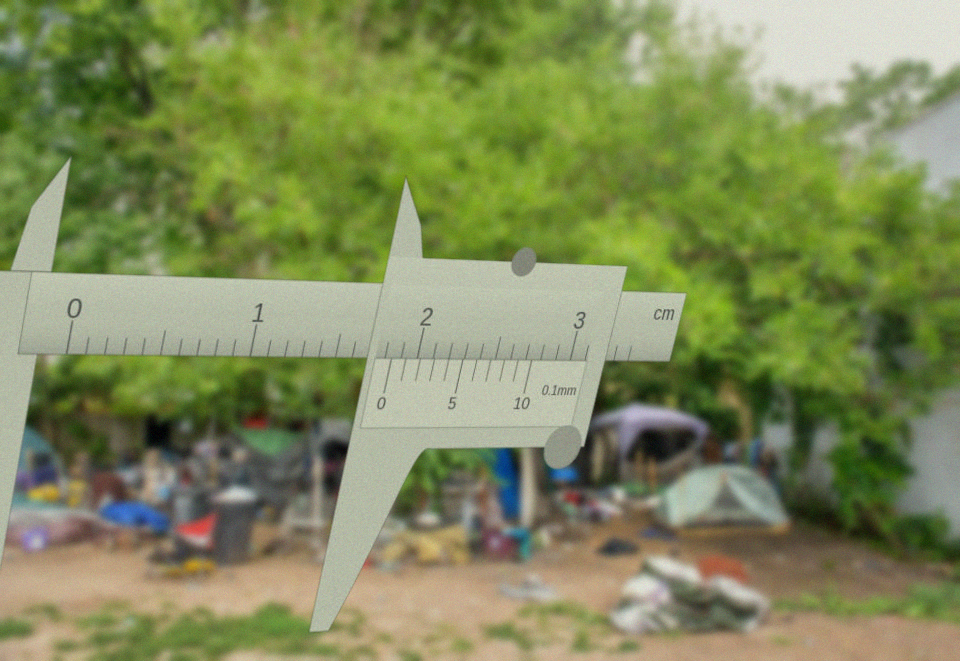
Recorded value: 18.4; mm
